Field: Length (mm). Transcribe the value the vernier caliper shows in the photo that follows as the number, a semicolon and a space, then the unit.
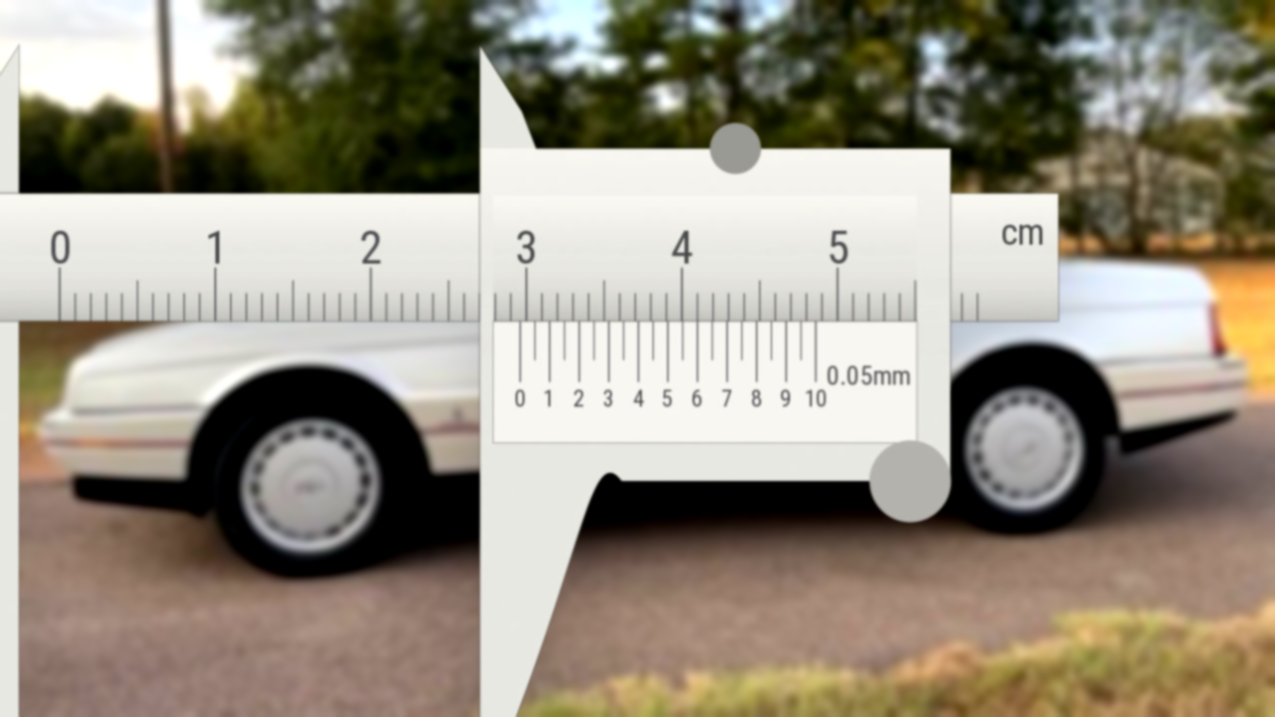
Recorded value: 29.6; mm
